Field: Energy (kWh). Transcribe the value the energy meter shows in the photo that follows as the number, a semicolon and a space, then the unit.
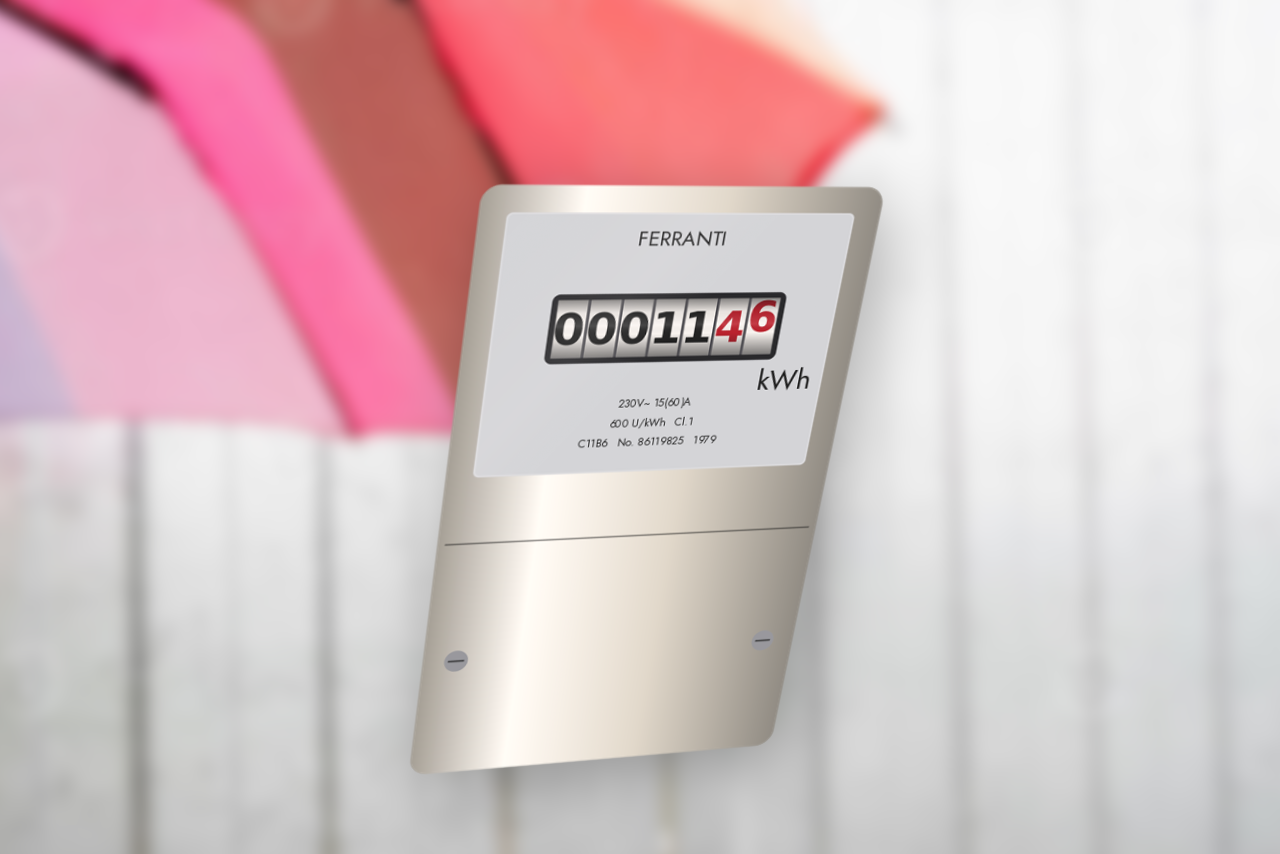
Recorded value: 11.46; kWh
